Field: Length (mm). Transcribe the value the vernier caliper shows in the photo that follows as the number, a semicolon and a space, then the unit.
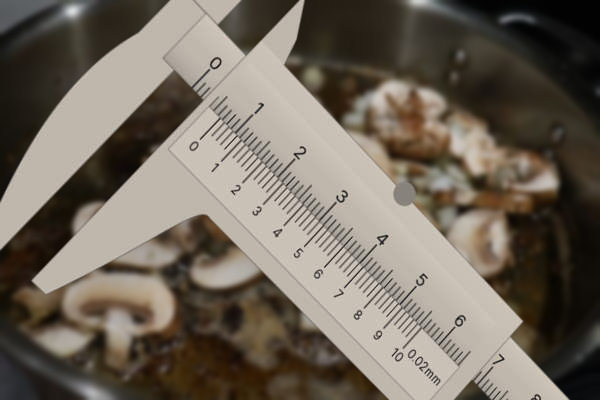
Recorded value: 6.6; mm
